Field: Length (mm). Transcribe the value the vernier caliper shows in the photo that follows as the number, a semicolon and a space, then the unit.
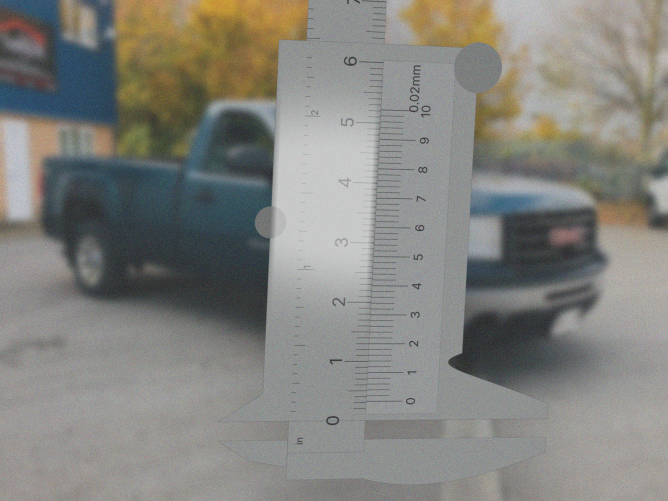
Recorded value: 3.2; mm
